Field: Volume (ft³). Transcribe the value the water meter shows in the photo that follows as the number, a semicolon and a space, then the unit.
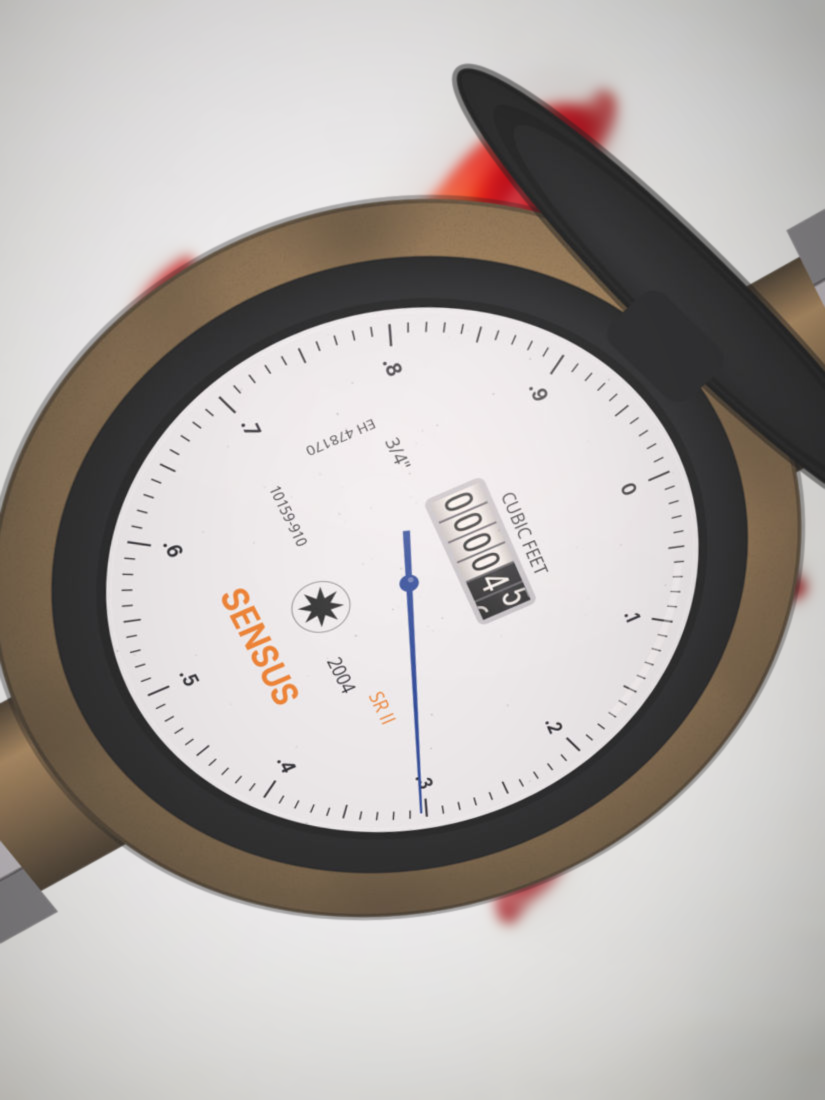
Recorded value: 45.30; ft³
